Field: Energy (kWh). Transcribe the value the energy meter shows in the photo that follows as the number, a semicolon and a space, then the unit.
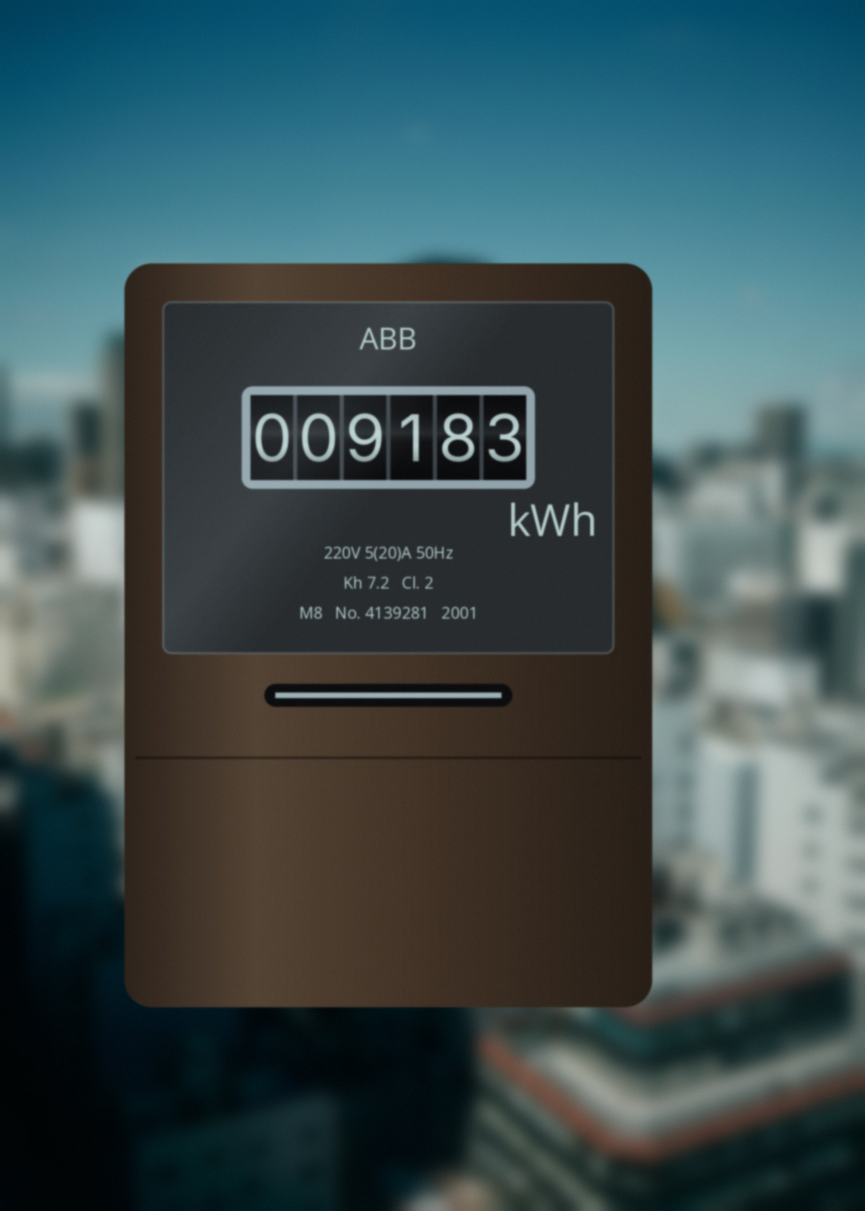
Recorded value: 9183; kWh
